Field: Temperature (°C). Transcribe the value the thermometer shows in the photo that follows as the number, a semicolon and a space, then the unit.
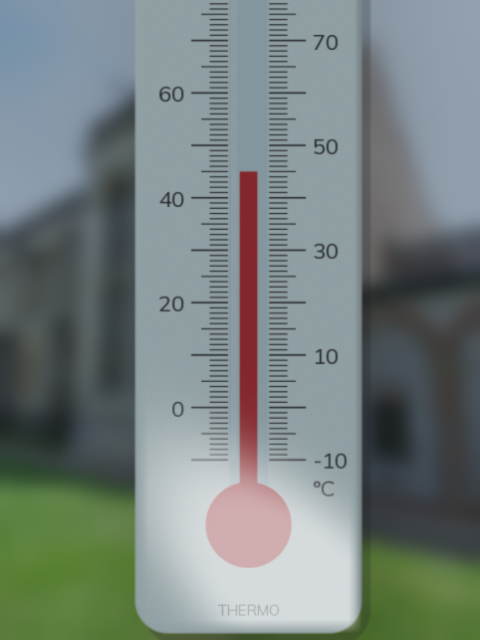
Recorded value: 45; °C
